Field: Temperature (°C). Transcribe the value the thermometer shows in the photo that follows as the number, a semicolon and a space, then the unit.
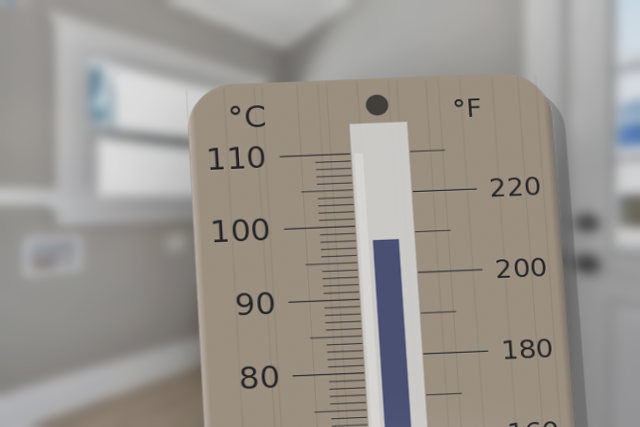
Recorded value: 98; °C
